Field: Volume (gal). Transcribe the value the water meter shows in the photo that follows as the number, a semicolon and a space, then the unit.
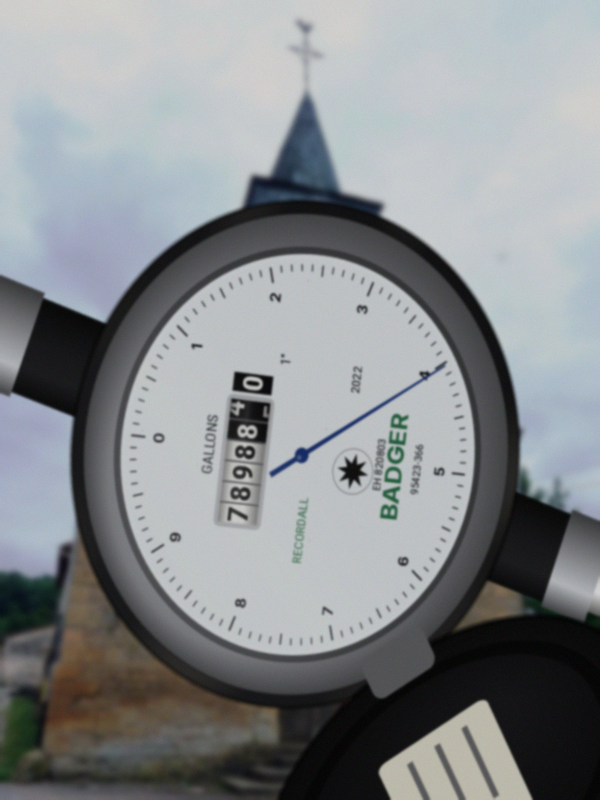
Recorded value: 7898844.0; gal
